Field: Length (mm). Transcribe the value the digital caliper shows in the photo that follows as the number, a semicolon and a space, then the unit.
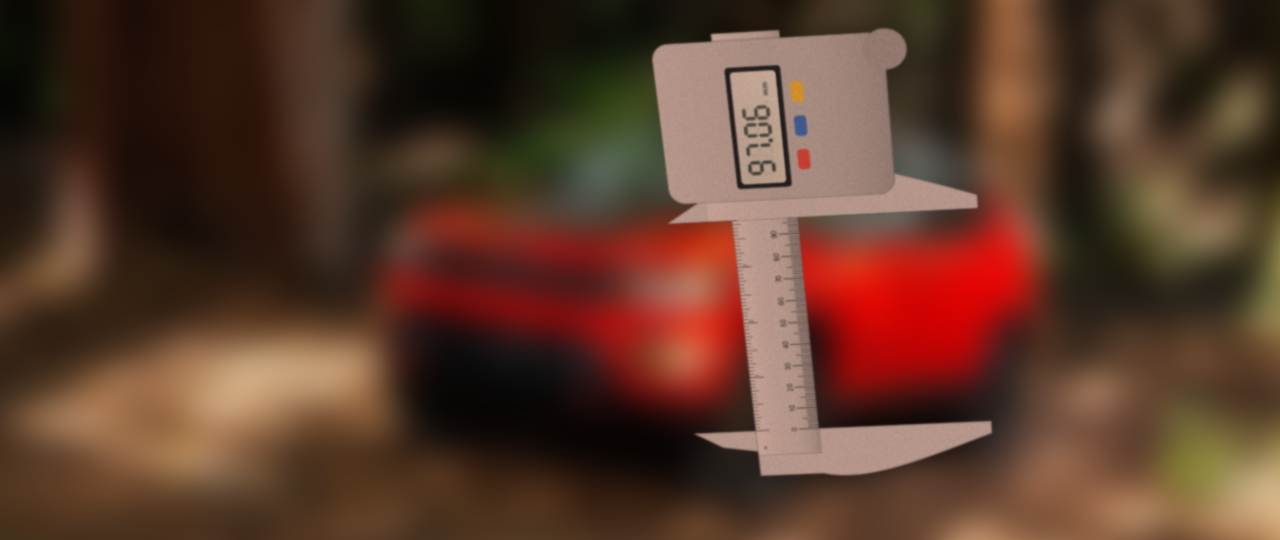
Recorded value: 97.06; mm
